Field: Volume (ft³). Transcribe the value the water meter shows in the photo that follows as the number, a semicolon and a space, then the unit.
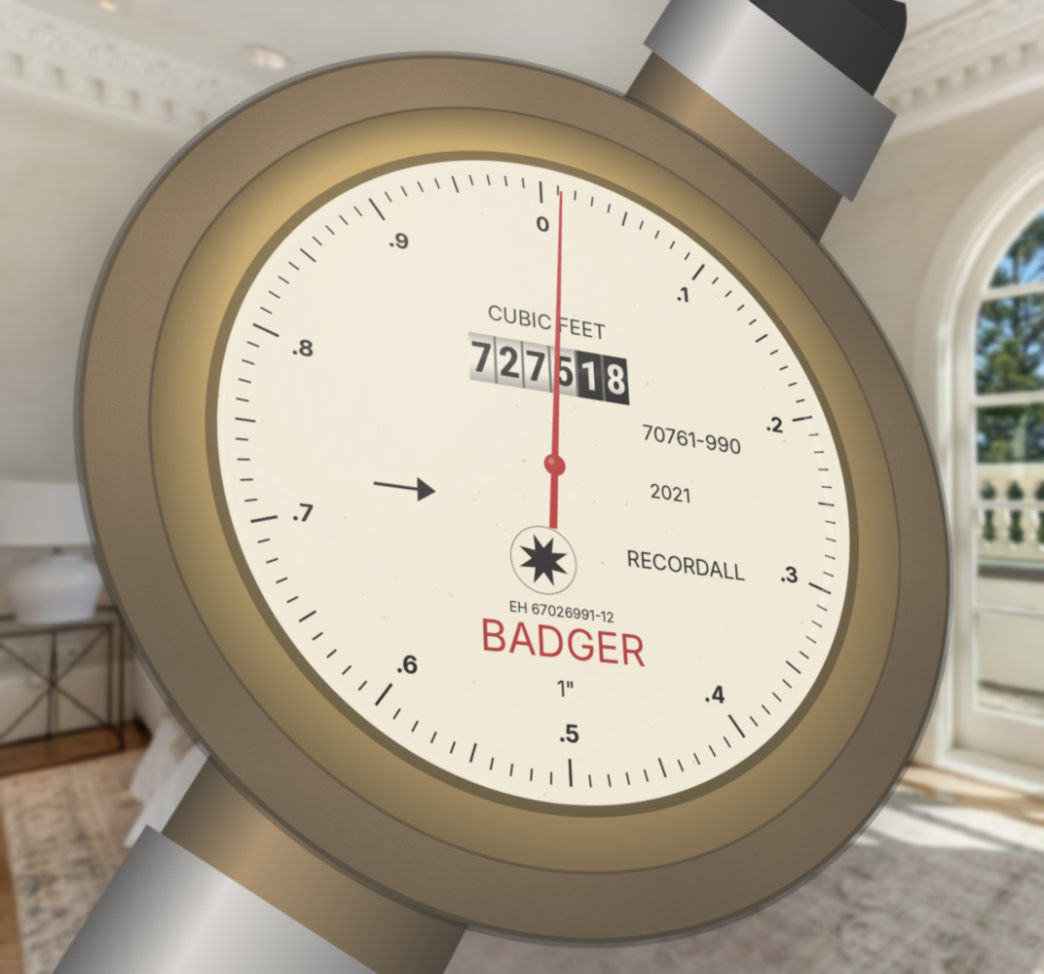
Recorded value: 727518.01; ft³
